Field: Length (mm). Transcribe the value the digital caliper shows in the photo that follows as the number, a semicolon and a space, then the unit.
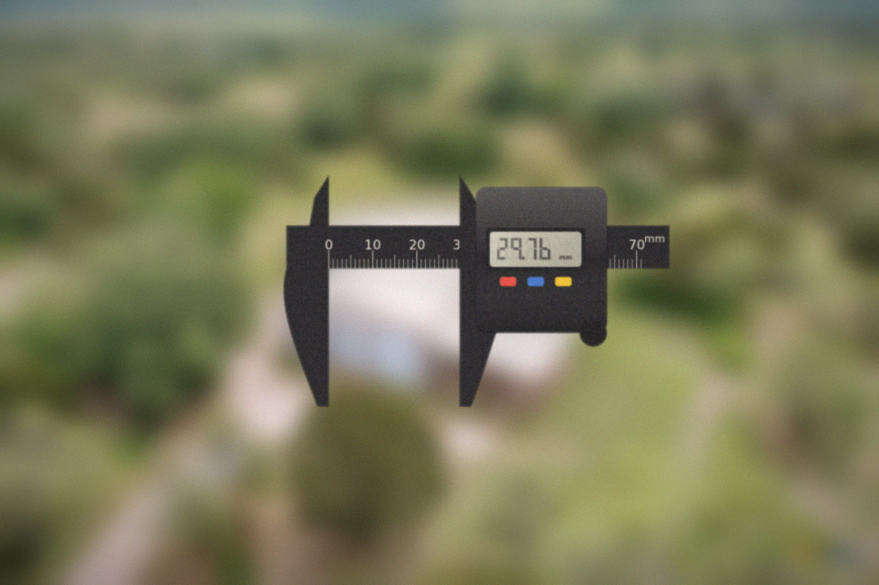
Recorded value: 29.76; mm
